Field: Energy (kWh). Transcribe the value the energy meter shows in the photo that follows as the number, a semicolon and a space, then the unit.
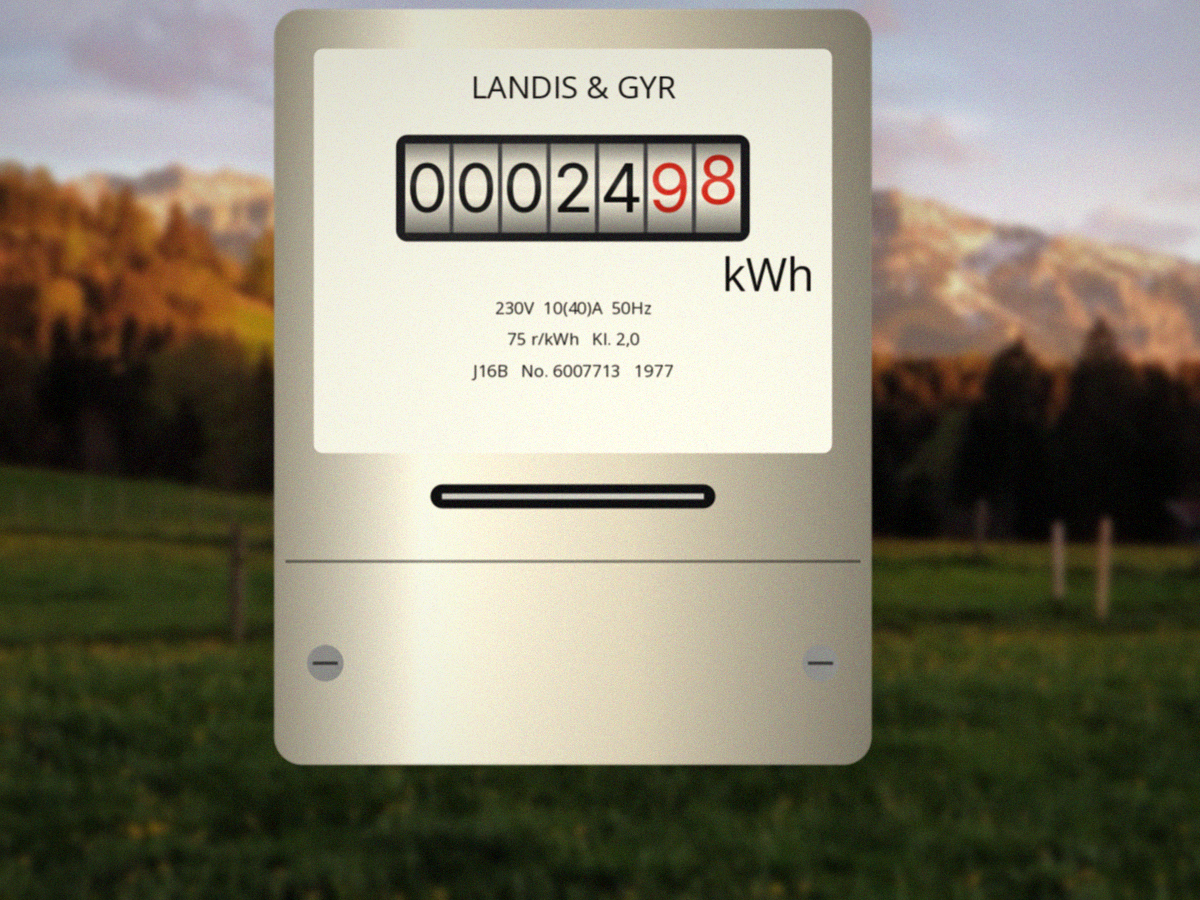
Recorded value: 24.98; kWh
